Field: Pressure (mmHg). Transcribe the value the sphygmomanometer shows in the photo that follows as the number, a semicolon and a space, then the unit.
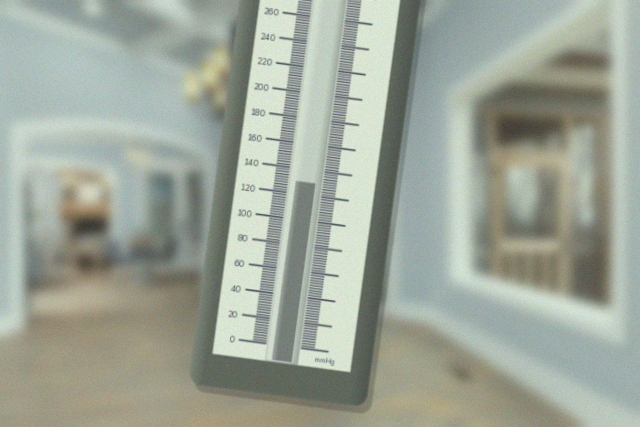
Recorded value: 130; mmHg
